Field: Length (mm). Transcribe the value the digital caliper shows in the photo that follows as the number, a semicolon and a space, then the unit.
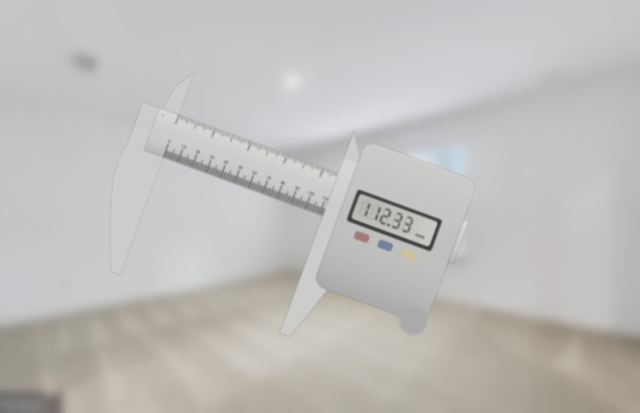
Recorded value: 112.33; mm
